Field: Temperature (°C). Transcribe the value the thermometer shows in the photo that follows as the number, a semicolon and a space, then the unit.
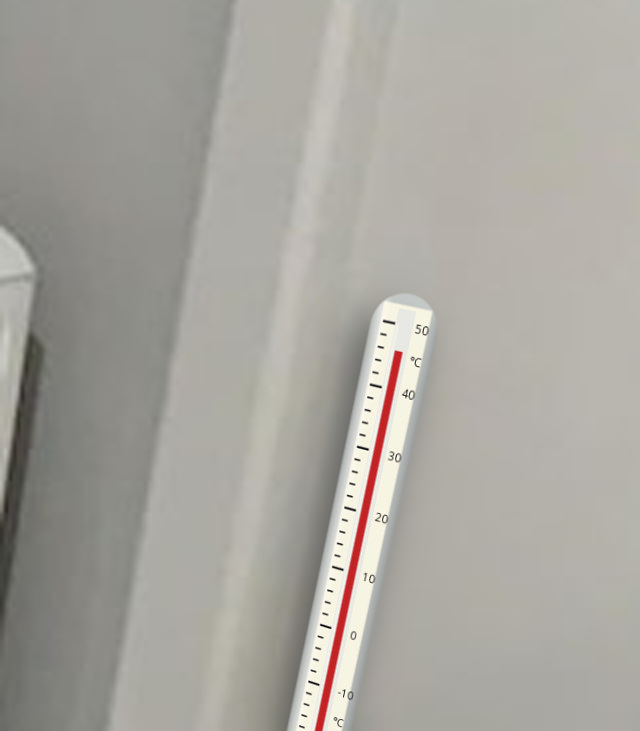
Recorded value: 46; °C
